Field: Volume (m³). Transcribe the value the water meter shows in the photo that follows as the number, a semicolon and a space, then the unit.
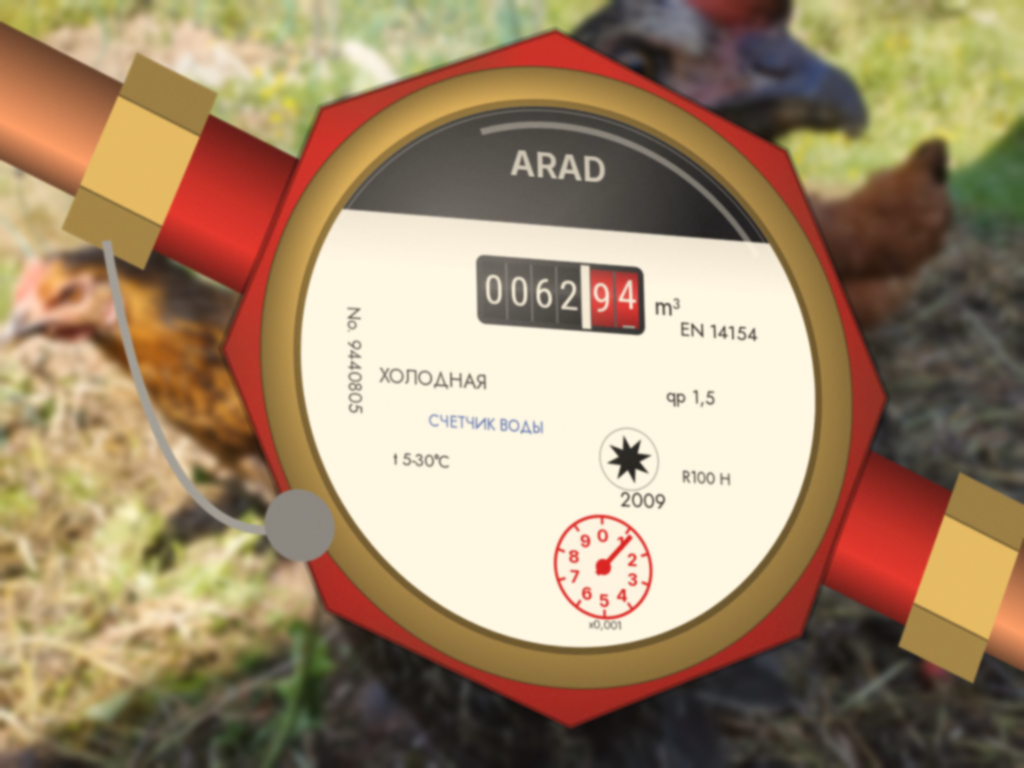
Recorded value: 62.941; m³
